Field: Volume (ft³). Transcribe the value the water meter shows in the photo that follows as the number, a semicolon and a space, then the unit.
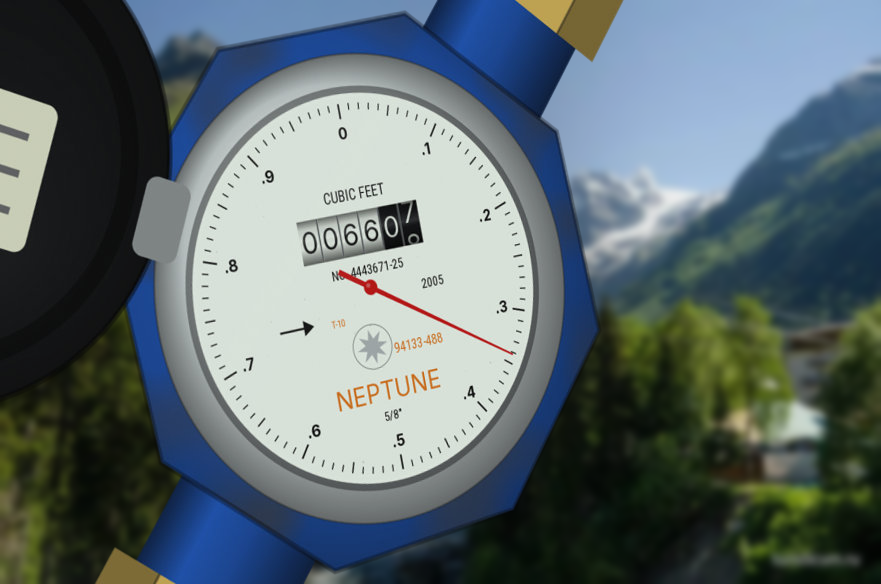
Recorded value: 6607.34; ft³
